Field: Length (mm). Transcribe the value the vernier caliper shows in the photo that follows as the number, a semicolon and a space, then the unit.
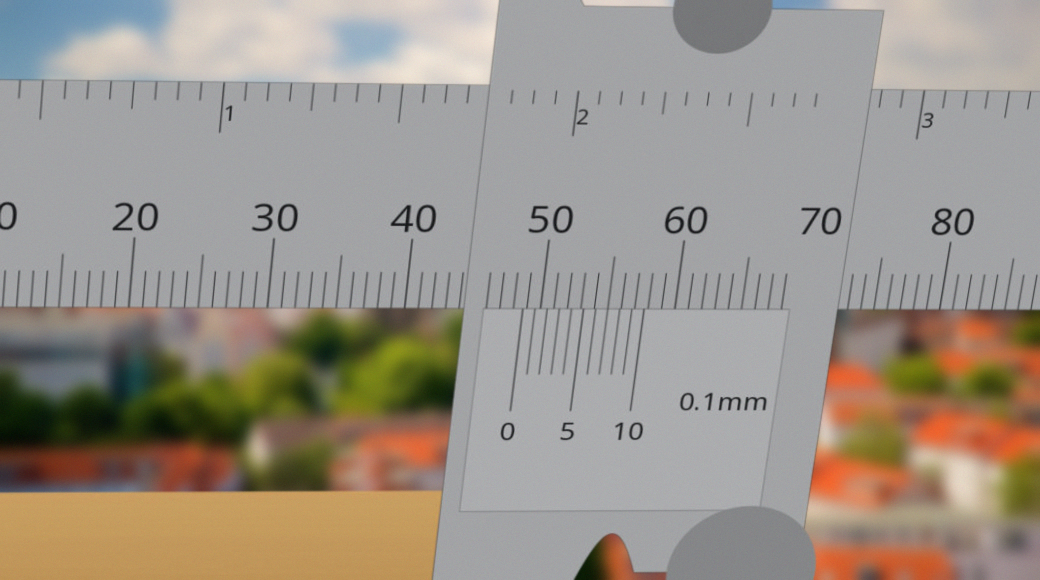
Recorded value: 48.7; mm
